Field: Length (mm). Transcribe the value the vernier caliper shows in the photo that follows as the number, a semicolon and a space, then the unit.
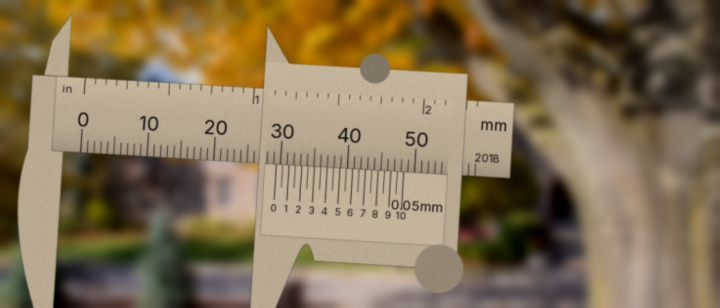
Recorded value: 29.4; mm
